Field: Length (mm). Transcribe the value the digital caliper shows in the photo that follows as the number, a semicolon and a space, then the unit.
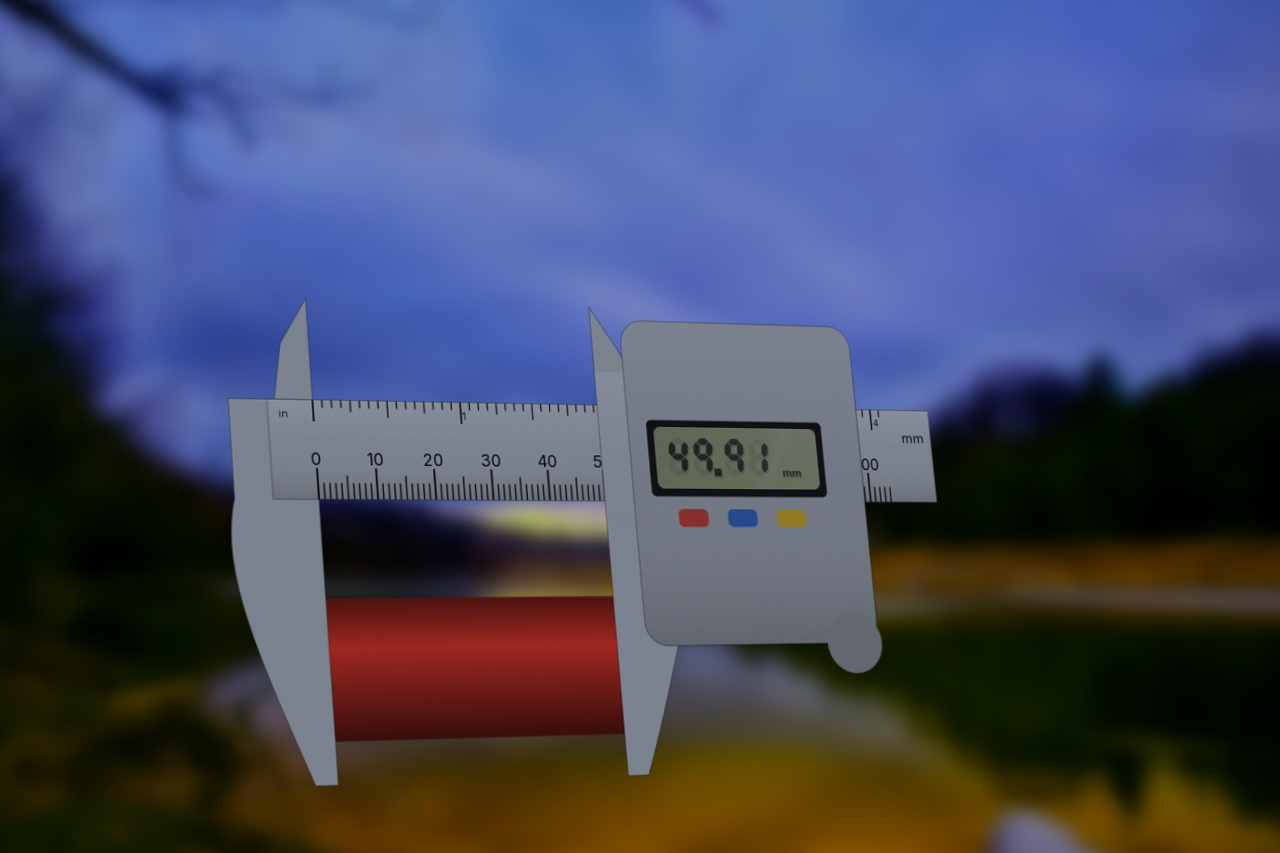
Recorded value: 49.91; mm
